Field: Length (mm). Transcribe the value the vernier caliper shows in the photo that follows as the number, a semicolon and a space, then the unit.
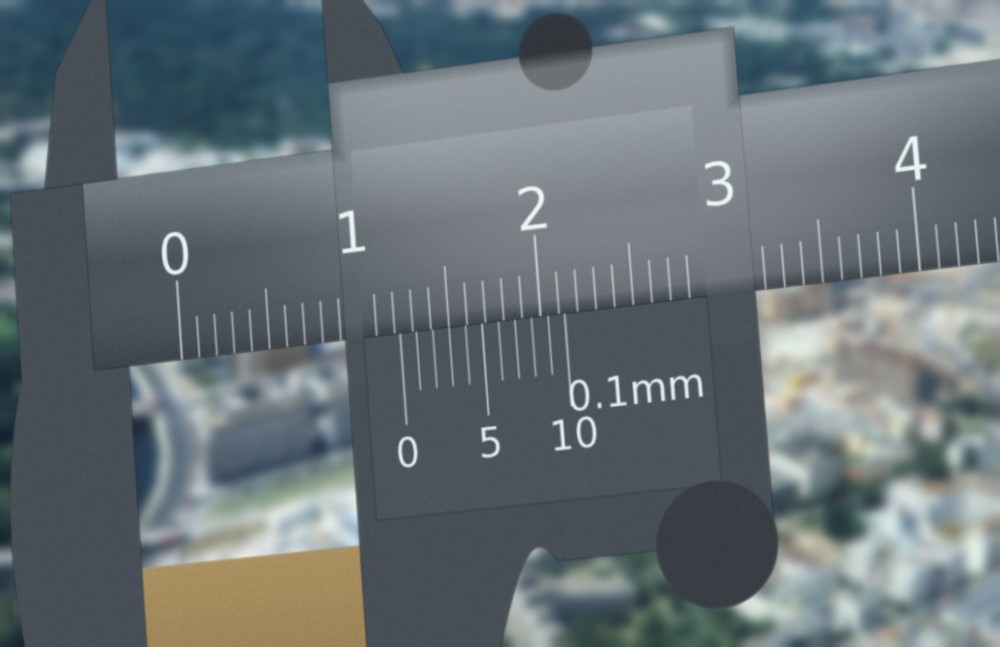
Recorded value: 12.3; mm
